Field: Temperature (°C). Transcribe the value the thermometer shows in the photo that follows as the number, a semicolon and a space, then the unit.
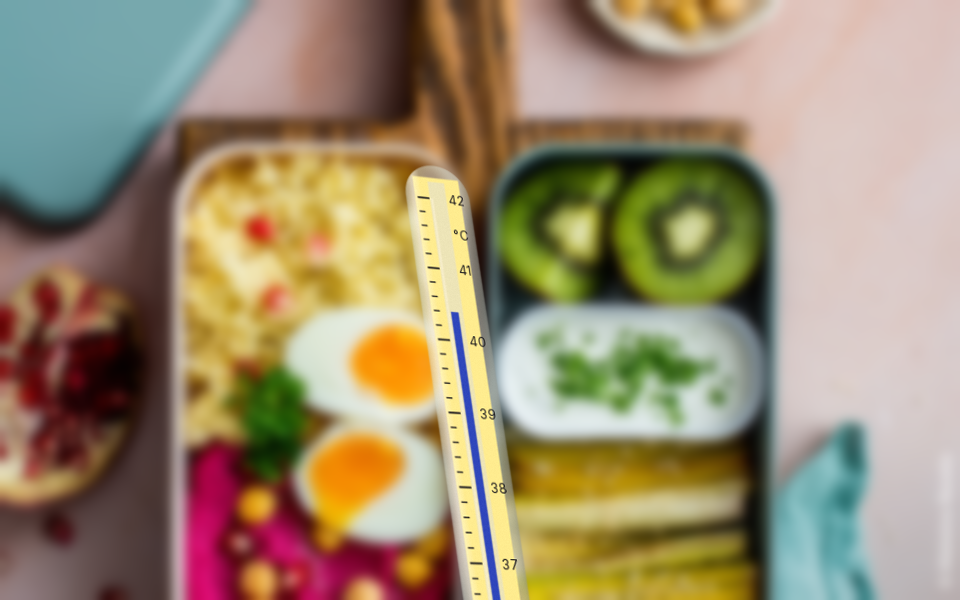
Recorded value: 40.4; °C
